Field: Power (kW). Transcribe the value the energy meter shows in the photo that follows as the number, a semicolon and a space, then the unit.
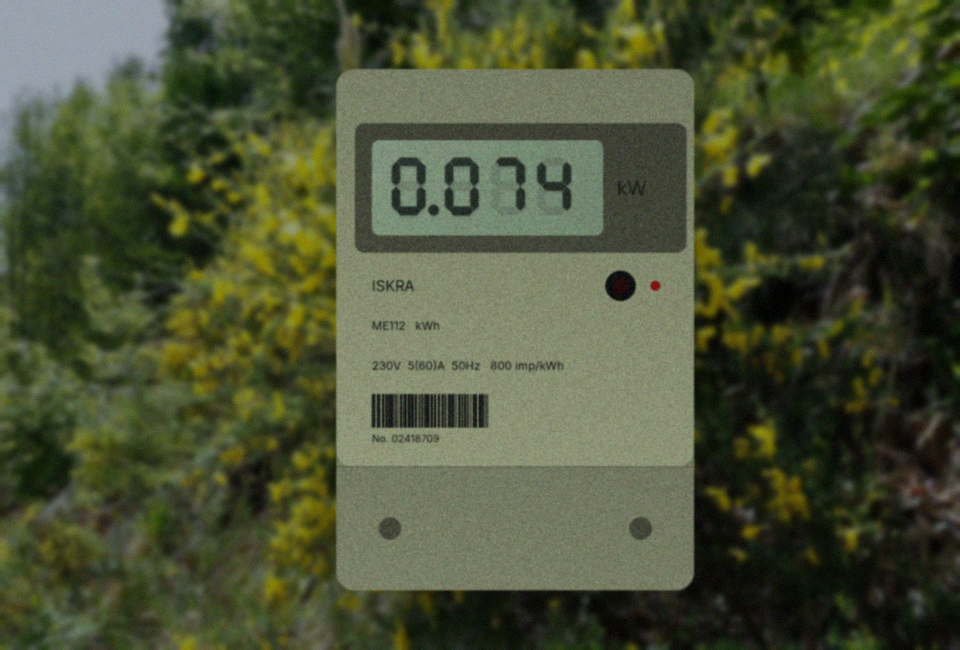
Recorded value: 0.074; kW
